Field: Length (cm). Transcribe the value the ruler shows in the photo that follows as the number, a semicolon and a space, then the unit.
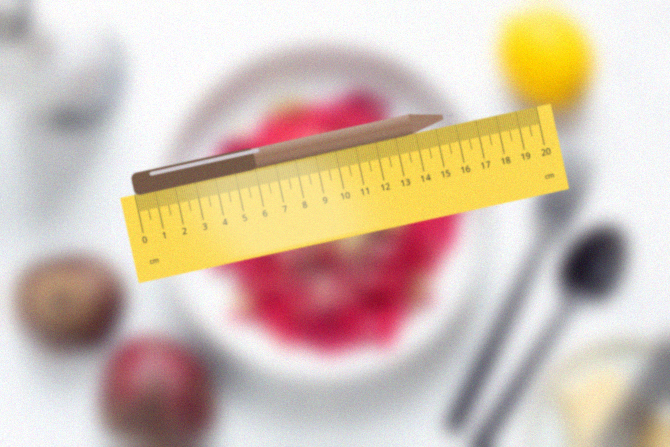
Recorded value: 16; cm
